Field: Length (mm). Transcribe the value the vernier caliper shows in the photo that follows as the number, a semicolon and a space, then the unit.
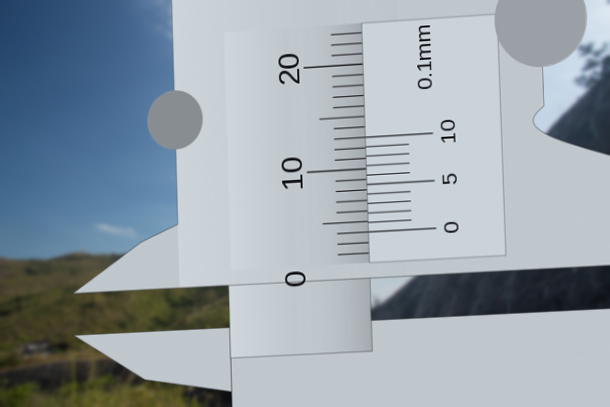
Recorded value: 4.0; mm
